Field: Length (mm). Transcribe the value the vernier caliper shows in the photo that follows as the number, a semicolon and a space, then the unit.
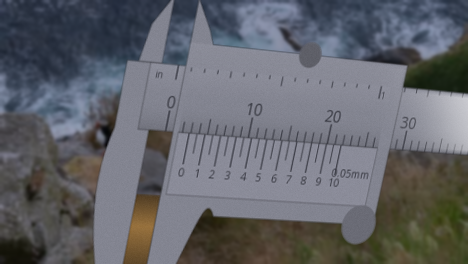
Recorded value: 2.8; mm
